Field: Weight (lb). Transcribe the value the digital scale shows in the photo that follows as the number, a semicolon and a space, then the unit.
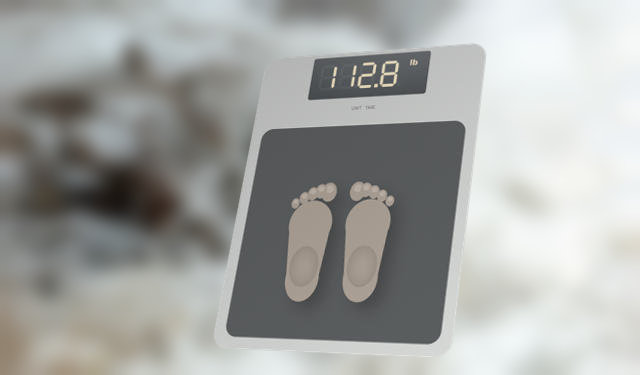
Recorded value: 112.8; lb
